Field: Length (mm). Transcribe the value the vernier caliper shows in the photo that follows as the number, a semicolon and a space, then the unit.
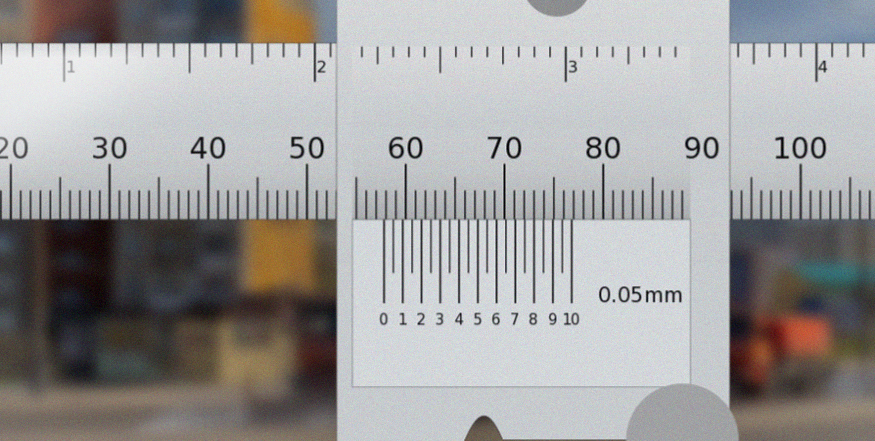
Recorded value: 57.8; mm
